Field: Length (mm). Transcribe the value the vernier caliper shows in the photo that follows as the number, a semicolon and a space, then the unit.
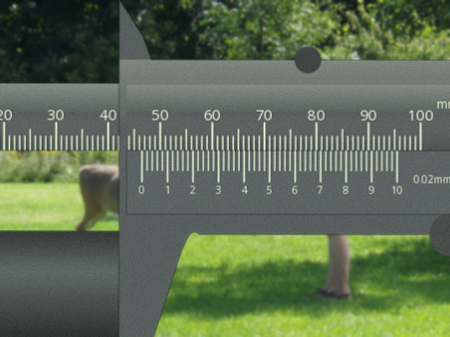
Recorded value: 46.5; mm
